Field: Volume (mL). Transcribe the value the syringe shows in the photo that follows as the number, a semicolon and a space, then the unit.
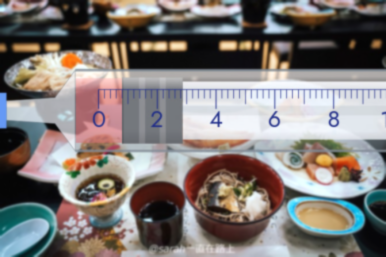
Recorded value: 0.8; mL
